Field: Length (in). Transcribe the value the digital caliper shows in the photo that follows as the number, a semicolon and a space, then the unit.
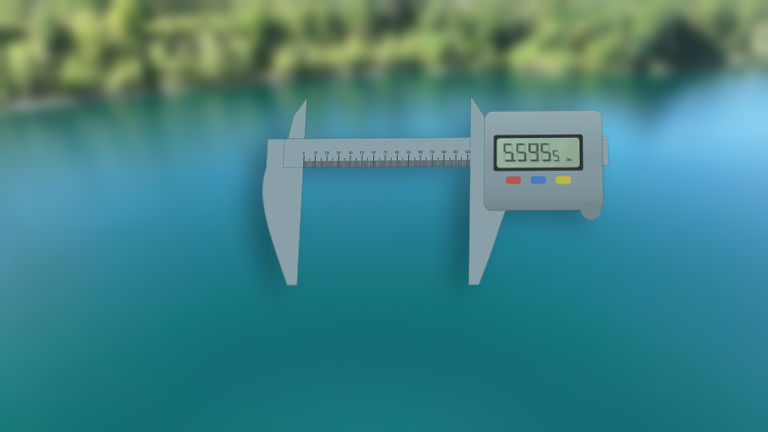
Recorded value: 5.5955; in
